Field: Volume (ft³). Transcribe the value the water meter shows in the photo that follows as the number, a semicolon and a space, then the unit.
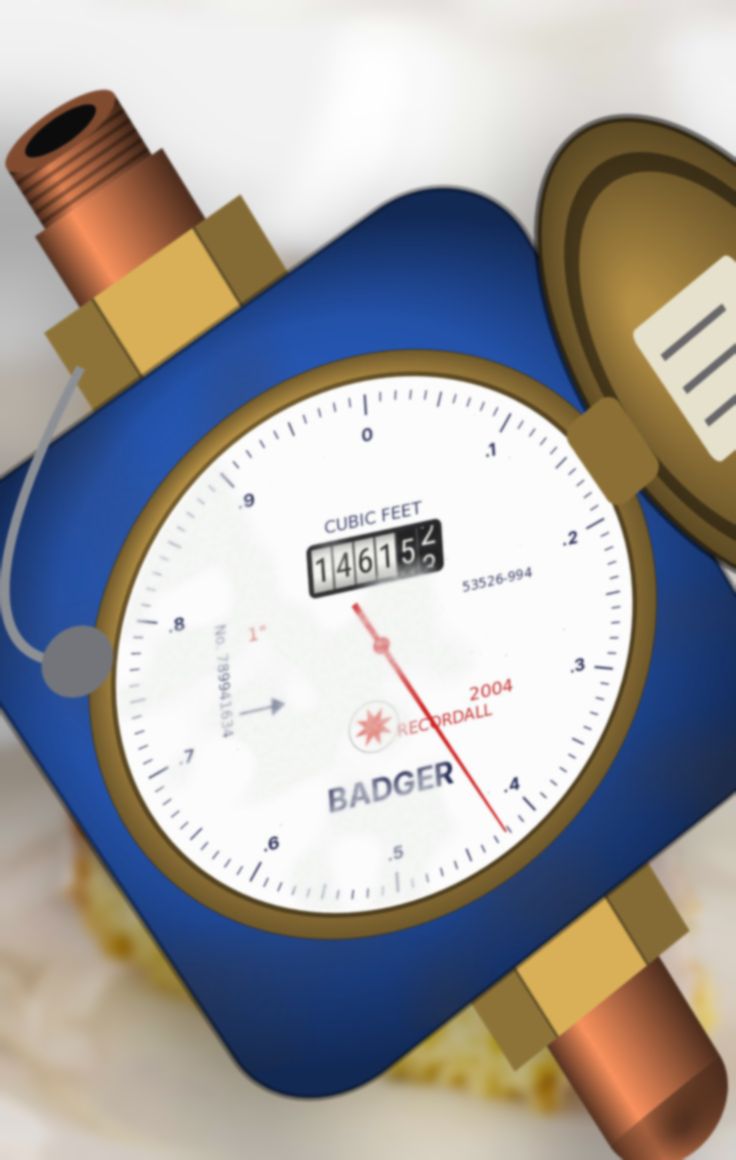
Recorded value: 146152.42; ft³
